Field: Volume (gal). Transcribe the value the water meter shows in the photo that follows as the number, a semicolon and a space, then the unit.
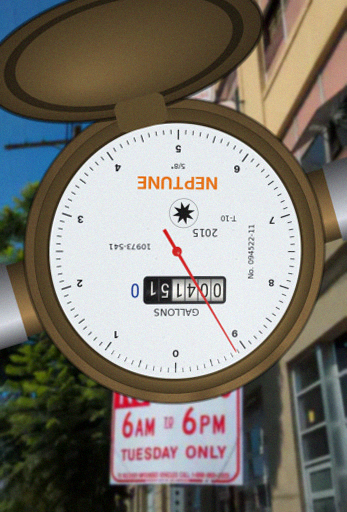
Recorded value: 41509.1; gal
